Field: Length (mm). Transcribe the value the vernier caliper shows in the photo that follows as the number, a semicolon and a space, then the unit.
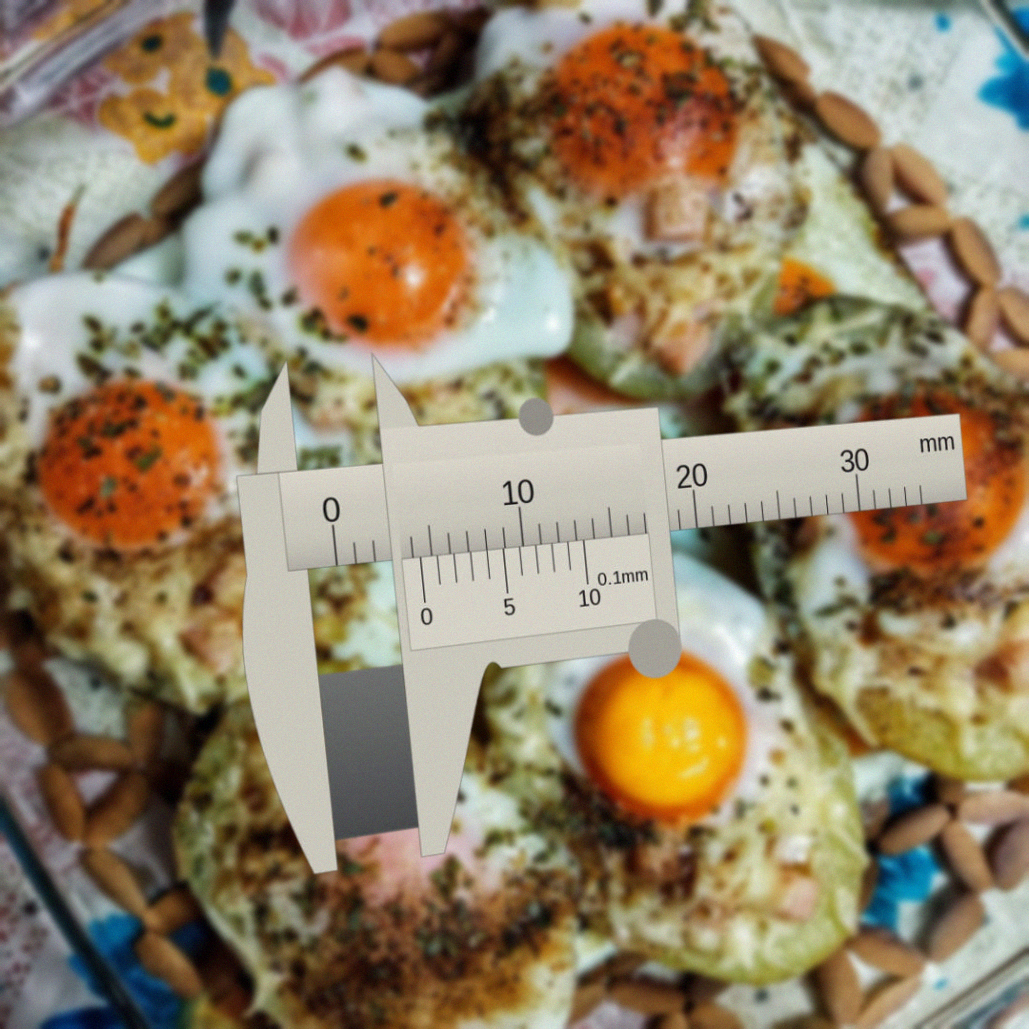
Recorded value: 4.4; mm
